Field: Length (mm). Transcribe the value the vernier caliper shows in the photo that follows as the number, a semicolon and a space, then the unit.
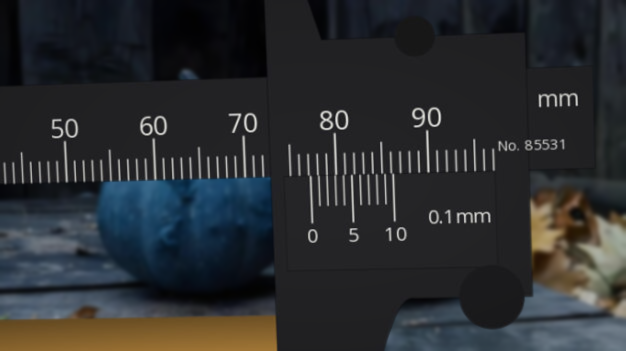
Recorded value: 77.2; mm
